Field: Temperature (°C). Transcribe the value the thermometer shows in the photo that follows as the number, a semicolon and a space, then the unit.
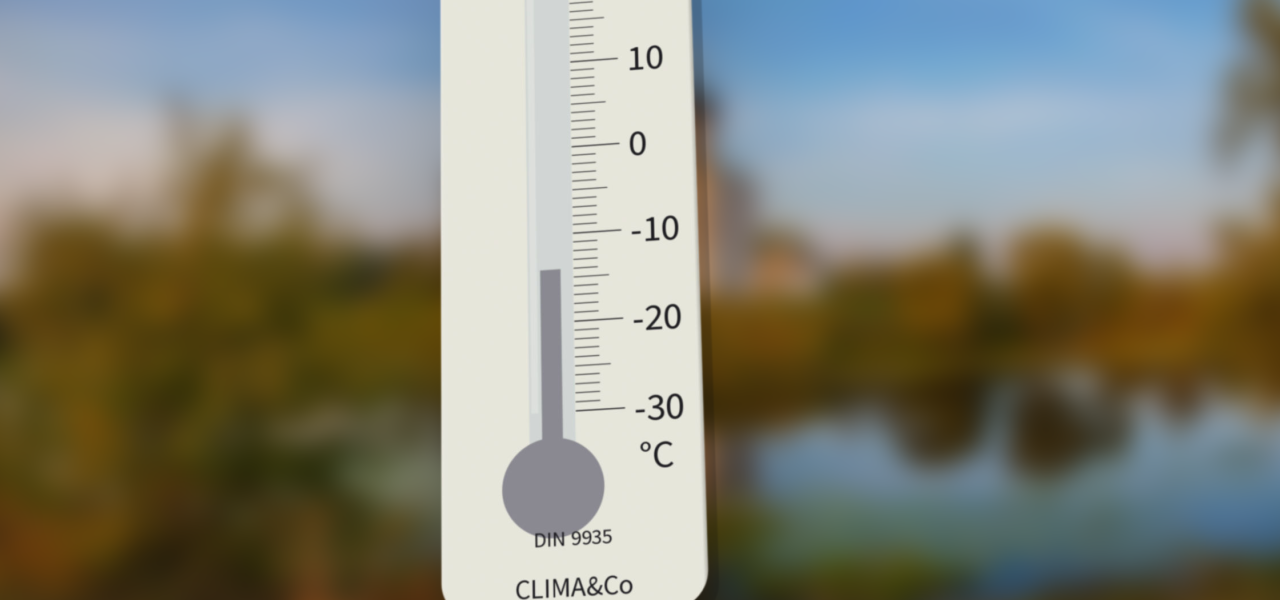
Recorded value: -14; °C
